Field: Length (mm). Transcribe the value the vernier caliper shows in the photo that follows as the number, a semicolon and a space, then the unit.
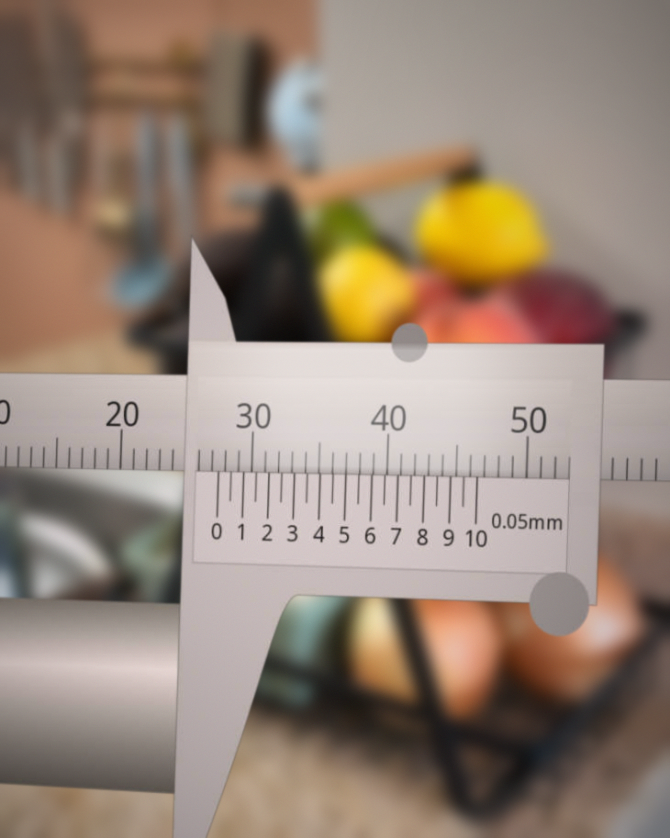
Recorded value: 27.5; mm
